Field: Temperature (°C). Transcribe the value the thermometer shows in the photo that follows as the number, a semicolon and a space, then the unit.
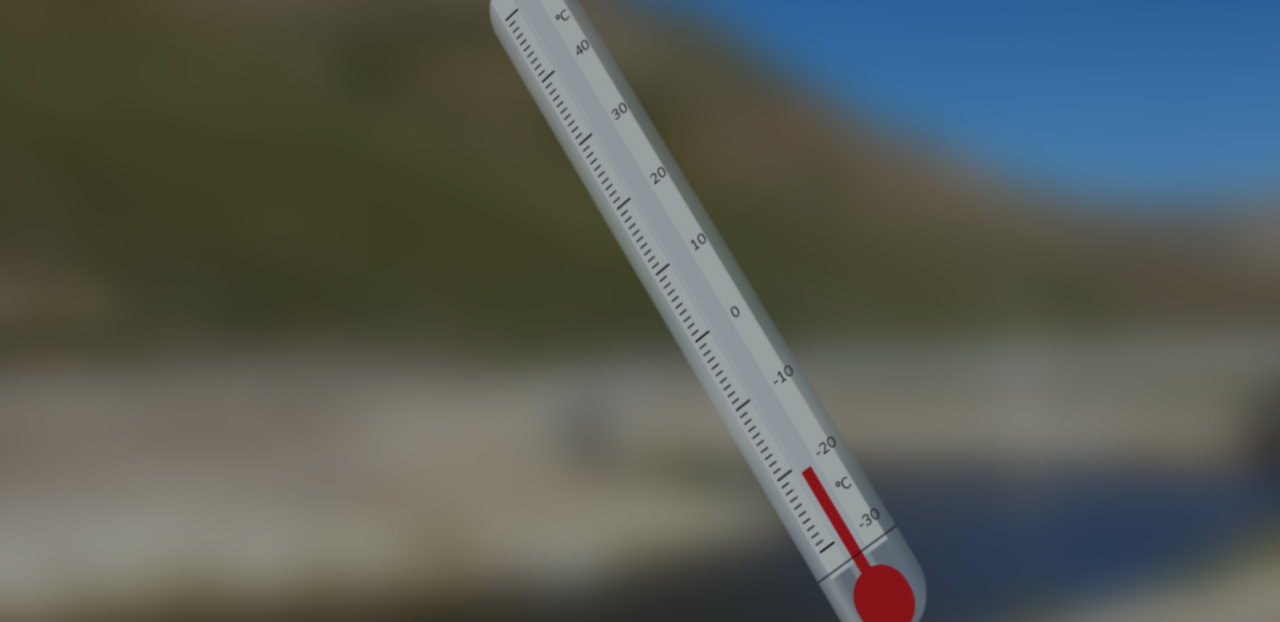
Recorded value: -21; °C
